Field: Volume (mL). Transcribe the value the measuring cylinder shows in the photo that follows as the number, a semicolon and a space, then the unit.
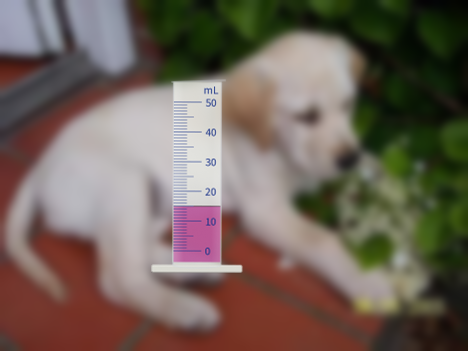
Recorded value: 15; mL
